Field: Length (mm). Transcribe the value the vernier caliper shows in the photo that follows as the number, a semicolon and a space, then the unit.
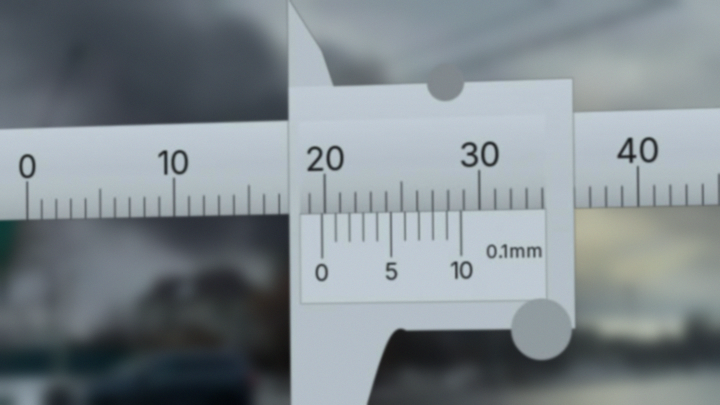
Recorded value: 19.8; mm
